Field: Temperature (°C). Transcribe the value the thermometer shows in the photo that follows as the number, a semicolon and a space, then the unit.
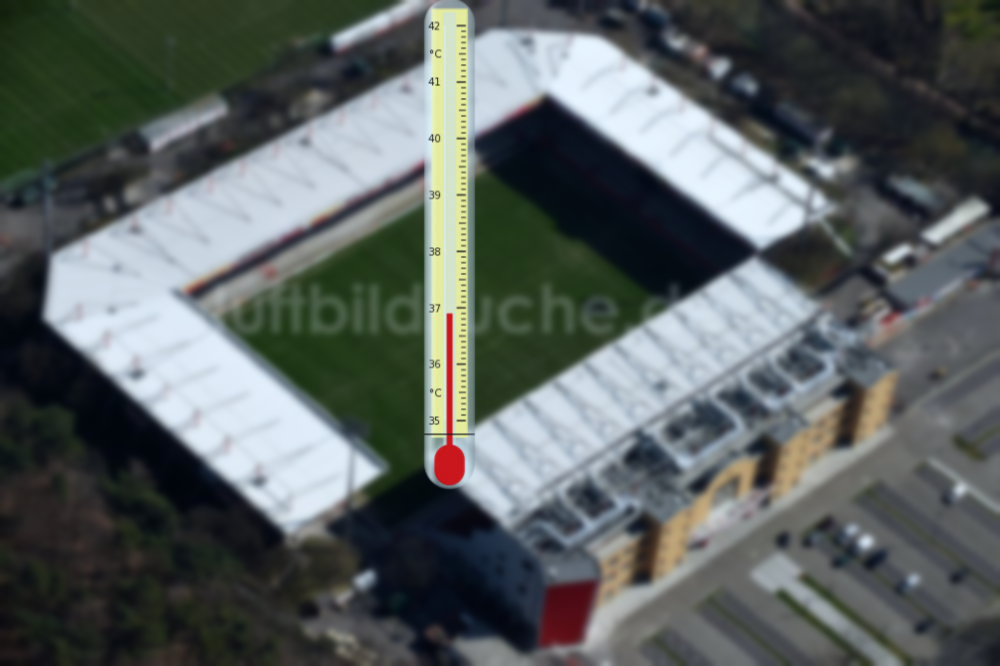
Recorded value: 36.9; °C
